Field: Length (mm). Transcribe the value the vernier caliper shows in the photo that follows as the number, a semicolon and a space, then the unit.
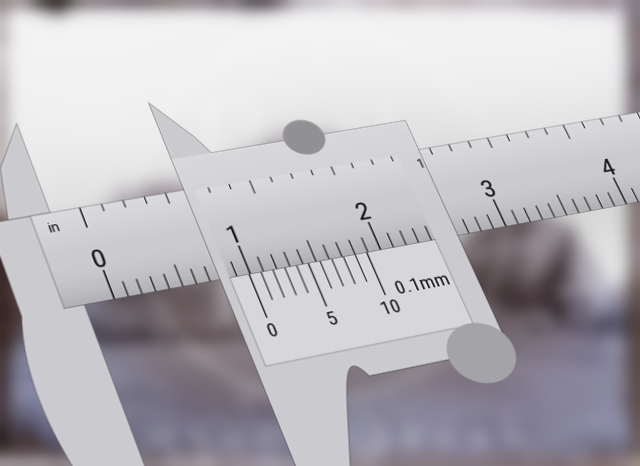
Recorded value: 9.9; mm
